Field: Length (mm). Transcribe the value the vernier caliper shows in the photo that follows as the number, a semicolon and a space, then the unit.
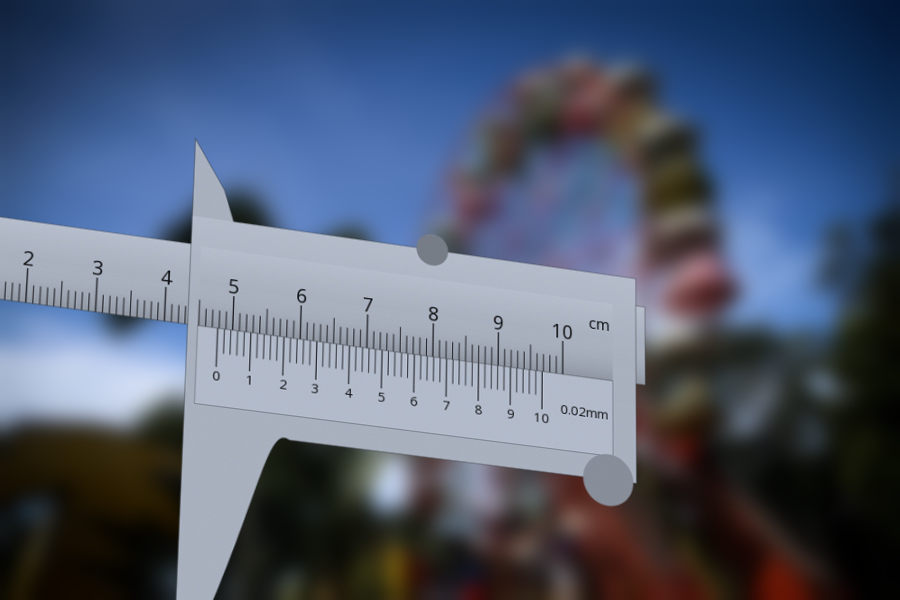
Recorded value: 47.8; mm
